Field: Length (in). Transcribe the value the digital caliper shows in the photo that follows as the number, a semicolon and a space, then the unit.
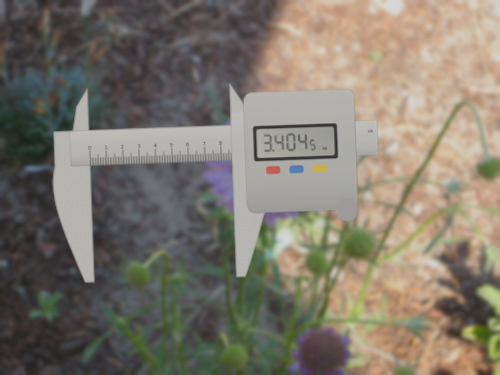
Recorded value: 3.4045; in
